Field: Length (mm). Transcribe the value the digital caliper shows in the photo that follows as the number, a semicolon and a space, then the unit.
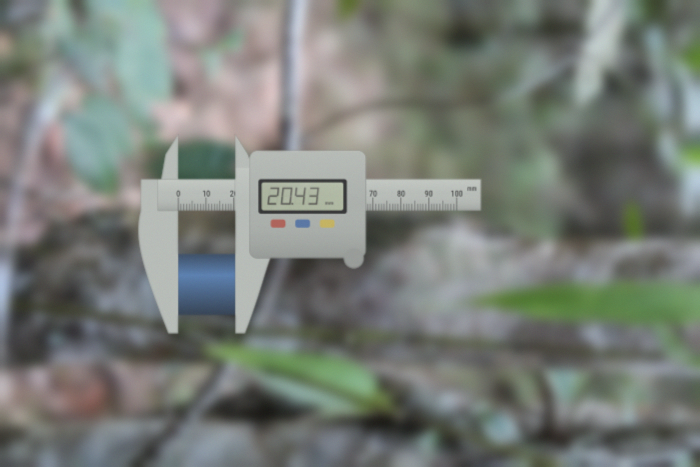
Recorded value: 20.43; mm
